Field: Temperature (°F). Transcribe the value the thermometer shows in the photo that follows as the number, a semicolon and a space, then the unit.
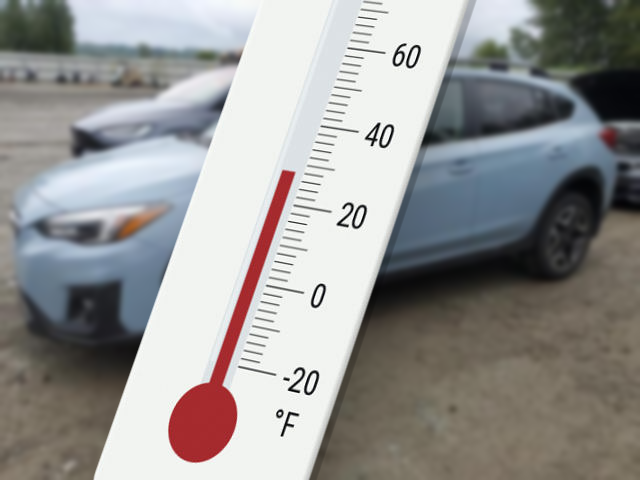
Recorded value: 28; °F
